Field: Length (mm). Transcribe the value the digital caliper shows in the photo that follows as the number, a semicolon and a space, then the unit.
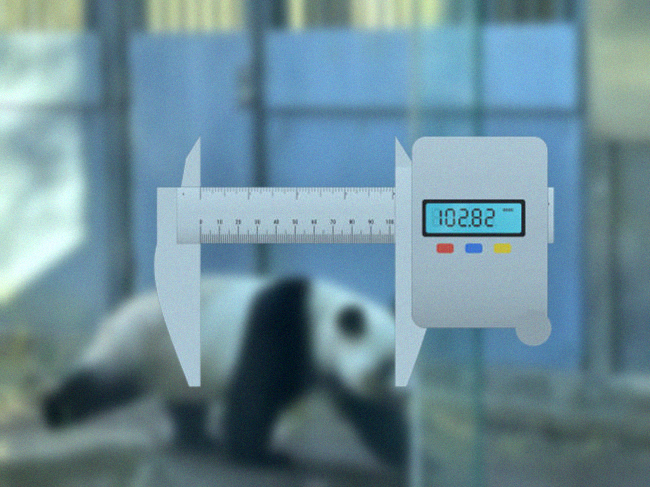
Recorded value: 102.82; mm
